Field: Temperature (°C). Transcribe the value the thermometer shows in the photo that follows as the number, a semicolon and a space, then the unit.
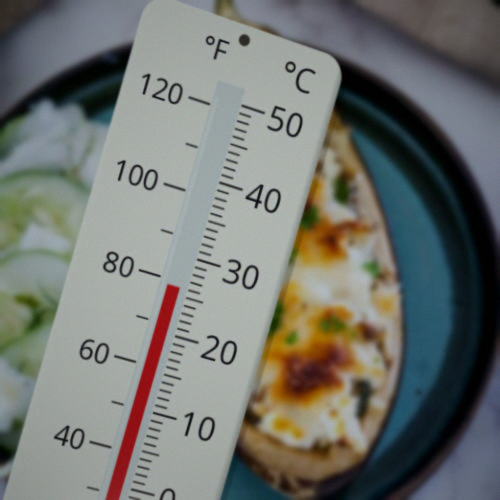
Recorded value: 26; °C
